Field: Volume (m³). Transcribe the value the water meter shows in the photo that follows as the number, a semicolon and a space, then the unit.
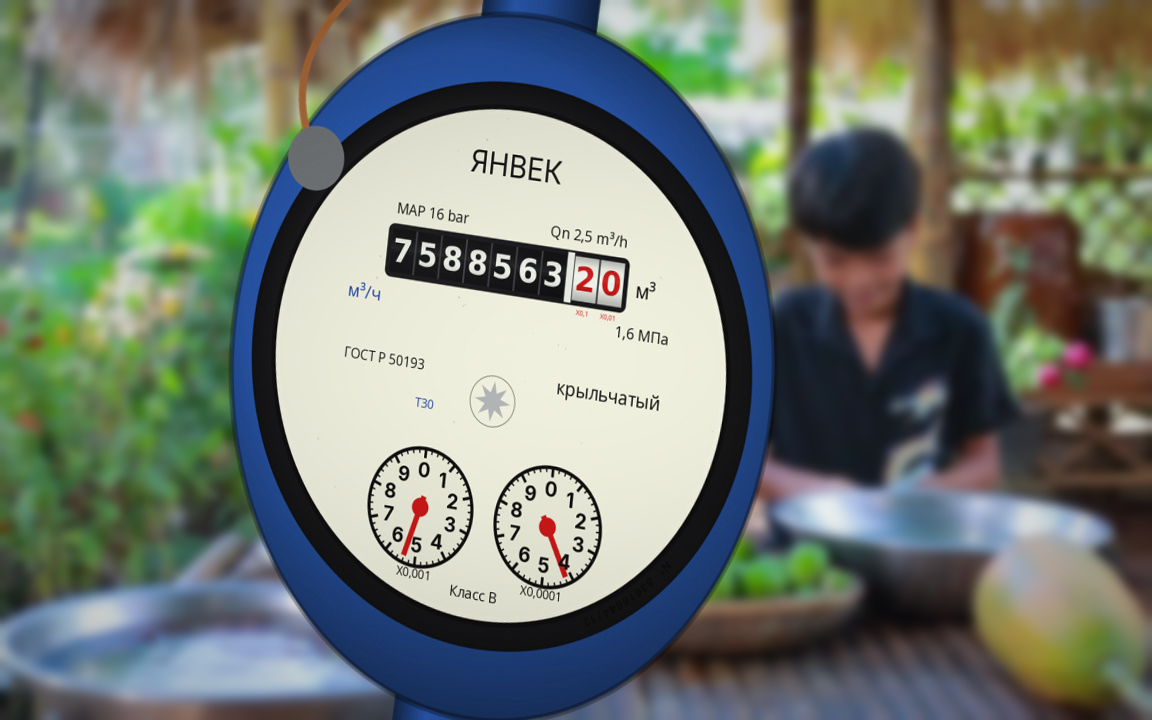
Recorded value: 7588563.2054; m³
